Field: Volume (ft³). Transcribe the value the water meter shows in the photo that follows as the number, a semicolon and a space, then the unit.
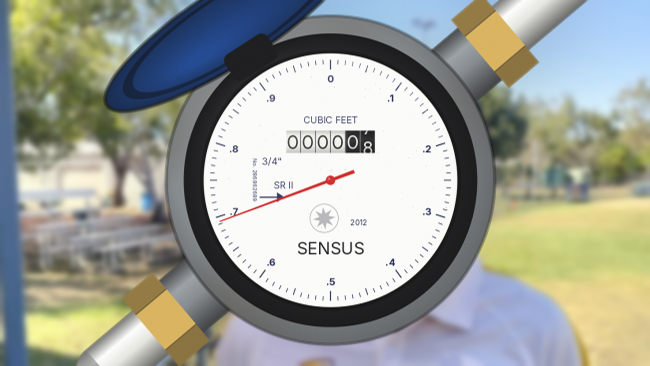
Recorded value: 7.69; ft³
